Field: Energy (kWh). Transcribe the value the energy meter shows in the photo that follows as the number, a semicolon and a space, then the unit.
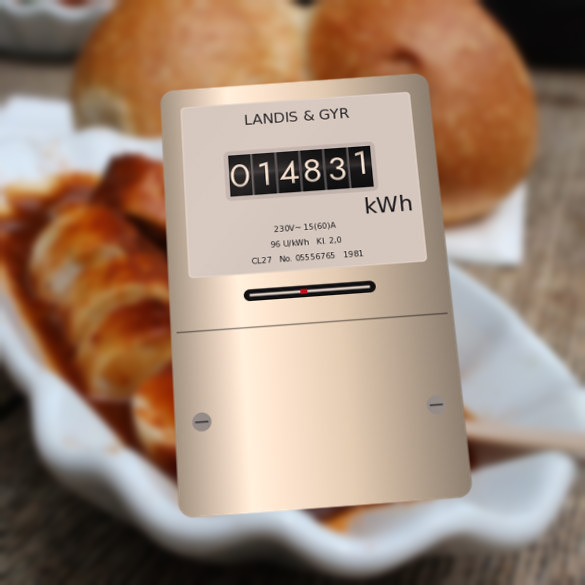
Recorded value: 14831; kWh
